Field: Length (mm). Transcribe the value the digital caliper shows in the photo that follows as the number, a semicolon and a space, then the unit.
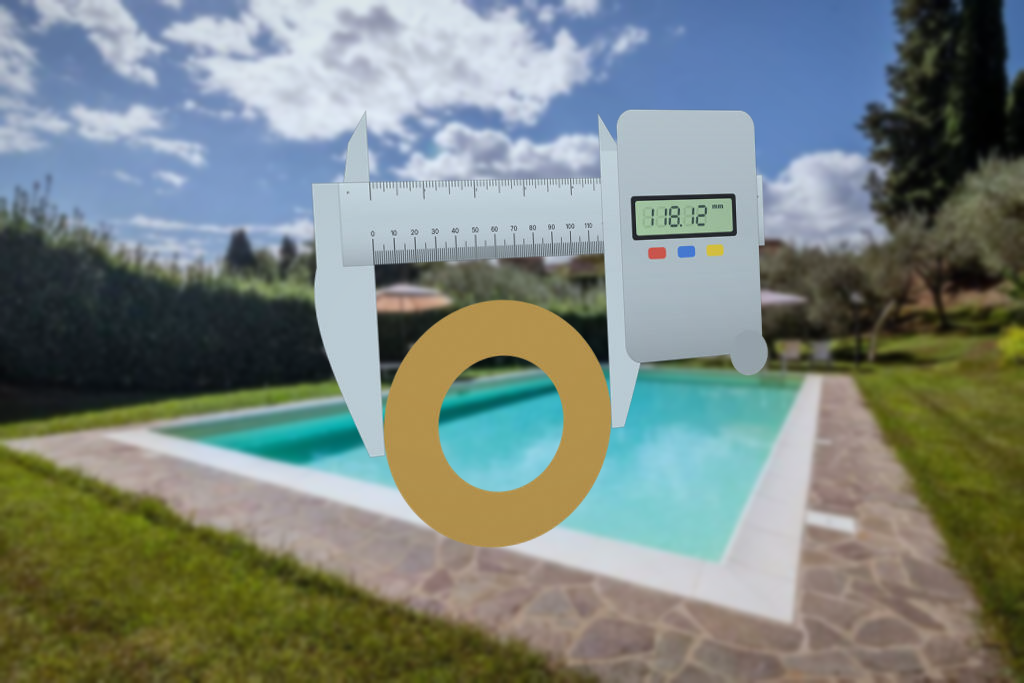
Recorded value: 118.12; mm
